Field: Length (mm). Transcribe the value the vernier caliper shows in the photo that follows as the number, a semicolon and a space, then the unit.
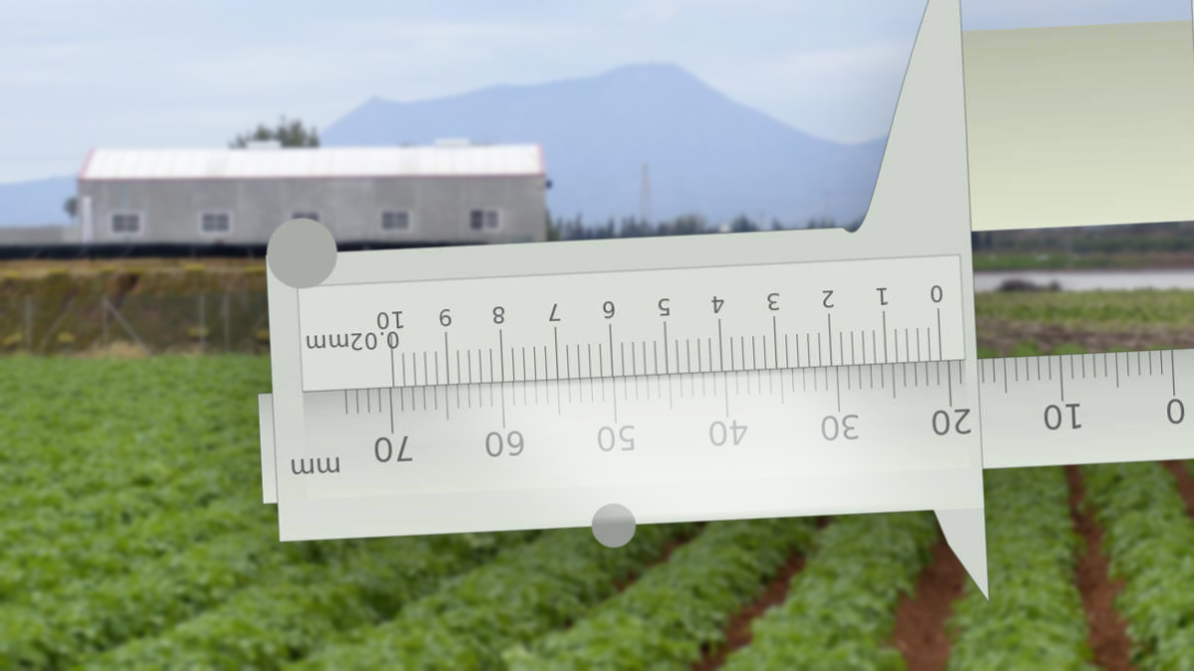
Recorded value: 20.7; mm
